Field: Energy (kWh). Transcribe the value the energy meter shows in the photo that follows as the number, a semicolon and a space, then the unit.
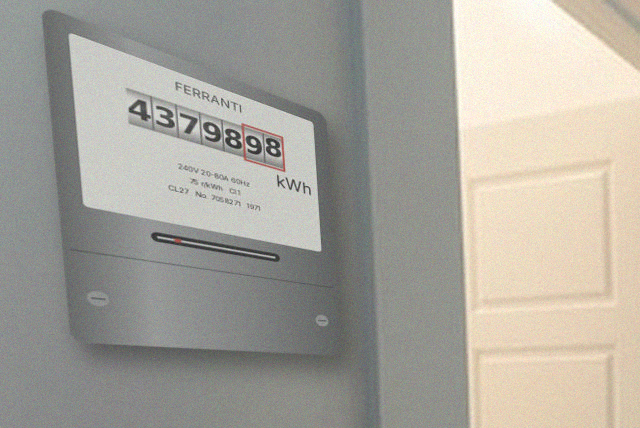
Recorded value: 43798.98; kWh
